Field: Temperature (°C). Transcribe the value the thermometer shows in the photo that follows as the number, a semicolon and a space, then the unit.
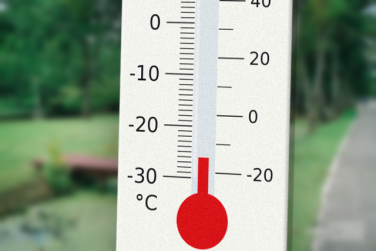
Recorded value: -26; °C
